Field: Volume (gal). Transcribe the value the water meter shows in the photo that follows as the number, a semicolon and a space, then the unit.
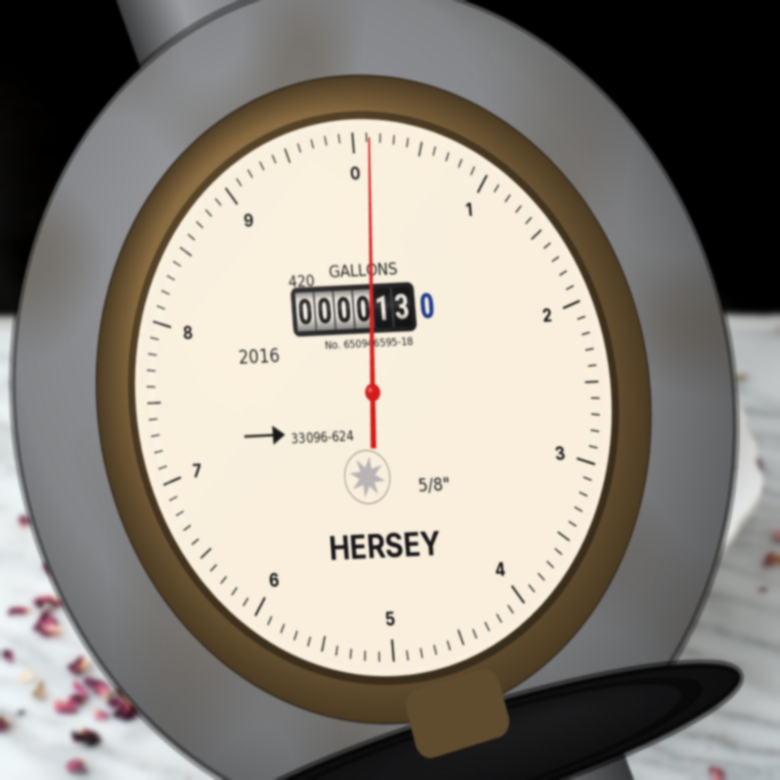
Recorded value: 130.1; gal
